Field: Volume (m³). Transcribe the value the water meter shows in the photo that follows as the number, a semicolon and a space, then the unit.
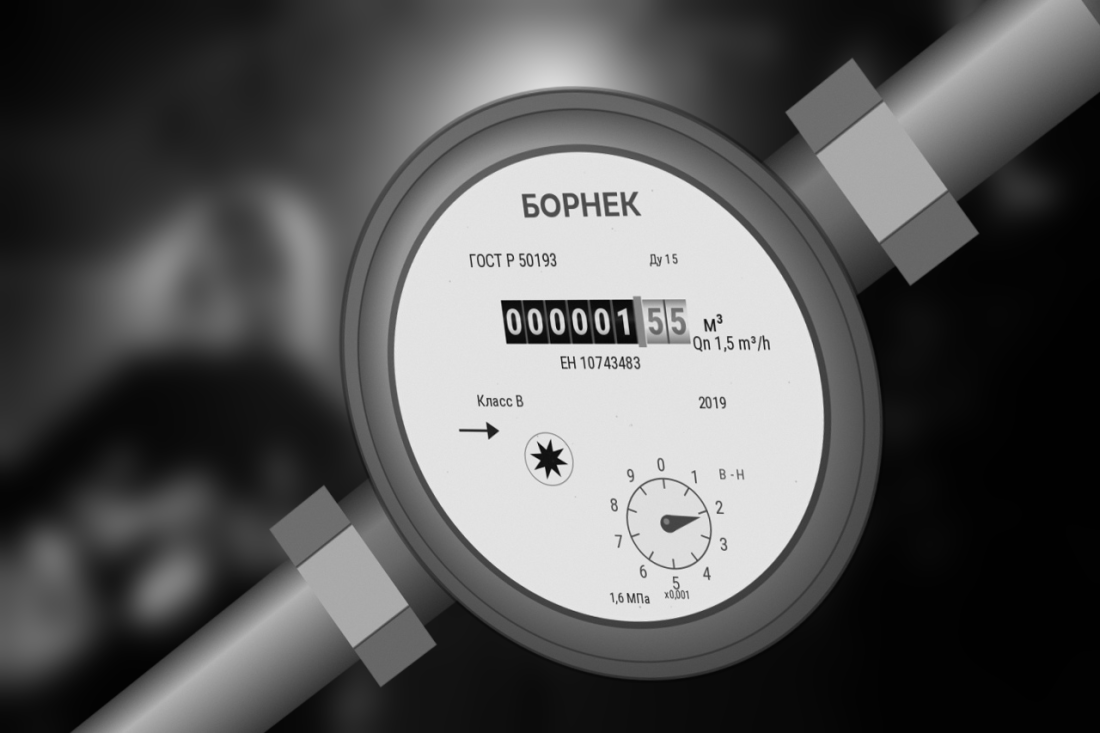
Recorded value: 1.552; m³
